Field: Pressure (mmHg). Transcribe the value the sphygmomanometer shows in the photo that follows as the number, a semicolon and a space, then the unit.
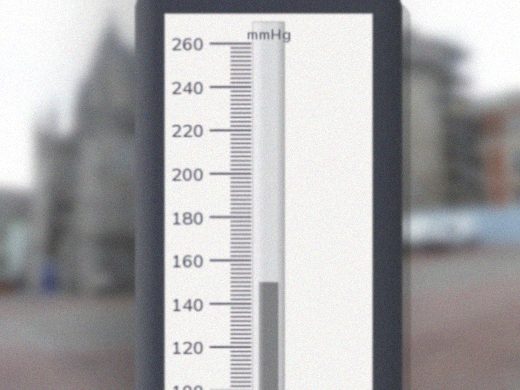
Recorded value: 150; mmHg
